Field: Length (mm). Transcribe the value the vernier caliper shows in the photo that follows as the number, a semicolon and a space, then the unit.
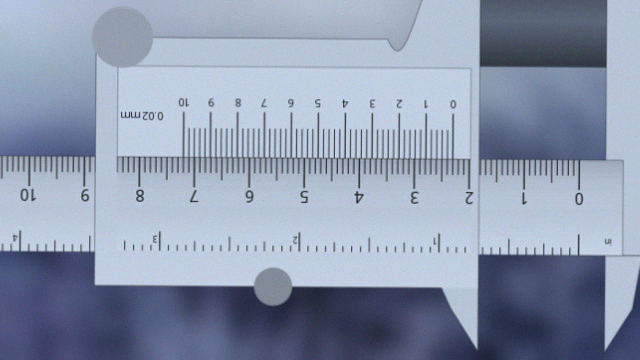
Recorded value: 23.0; mm
